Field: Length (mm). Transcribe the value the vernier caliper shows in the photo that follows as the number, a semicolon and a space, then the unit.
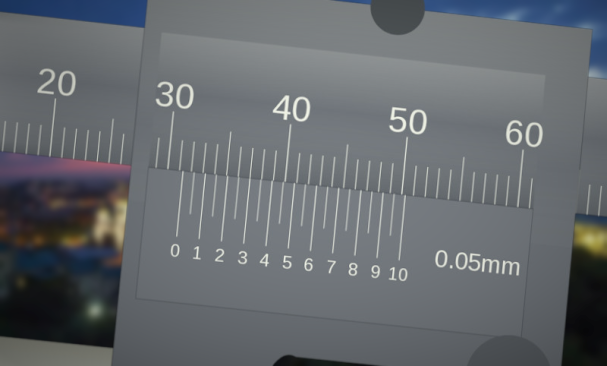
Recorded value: 31.3; mm
